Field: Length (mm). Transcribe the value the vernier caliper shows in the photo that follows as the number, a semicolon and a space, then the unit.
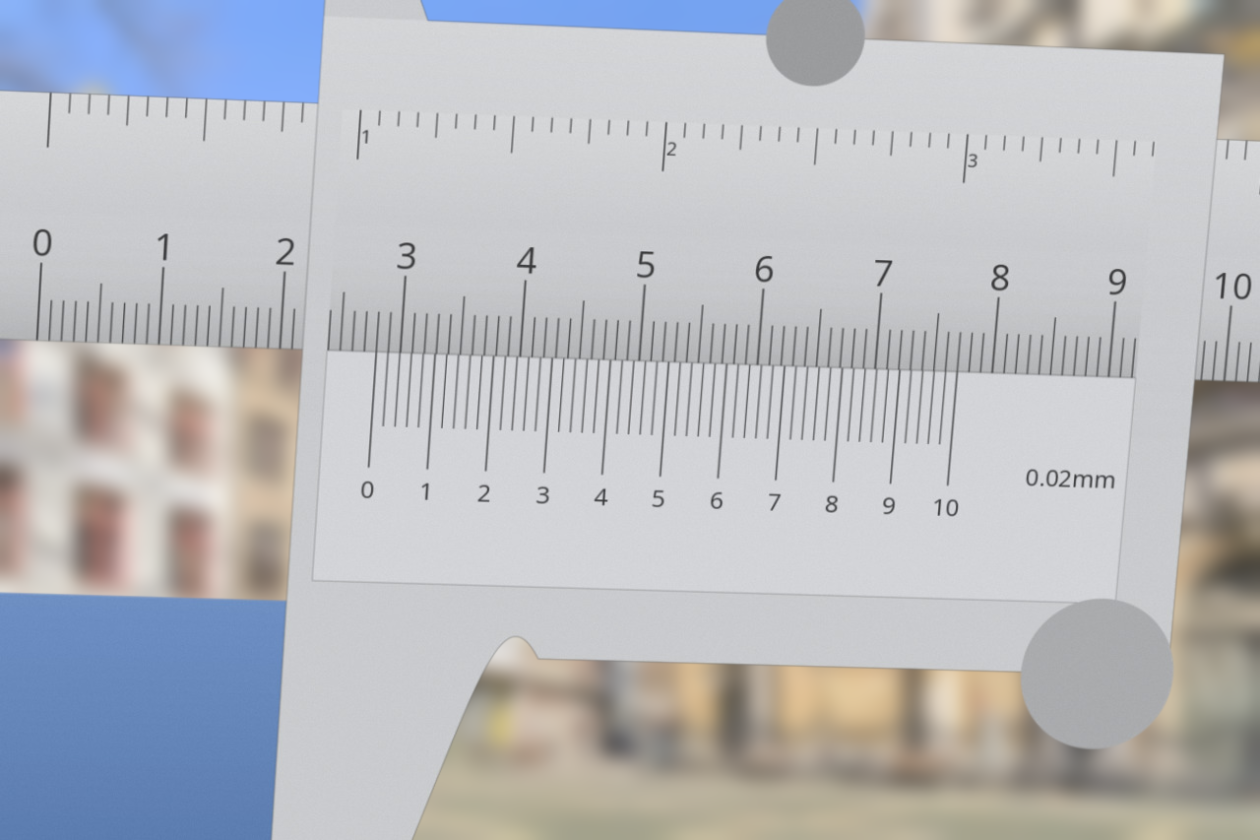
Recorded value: 28.0; mm
